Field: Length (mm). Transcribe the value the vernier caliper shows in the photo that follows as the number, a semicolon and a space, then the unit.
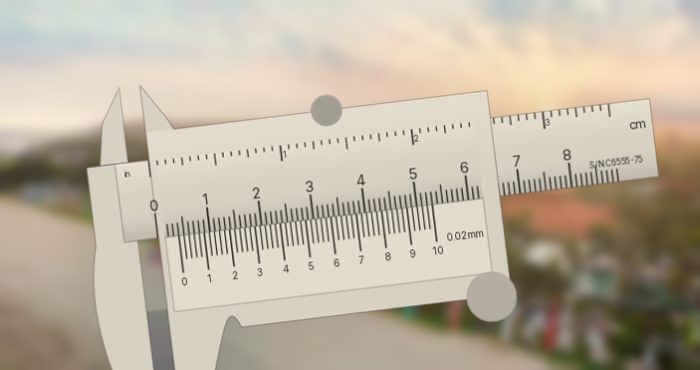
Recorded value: 4.0; mm
